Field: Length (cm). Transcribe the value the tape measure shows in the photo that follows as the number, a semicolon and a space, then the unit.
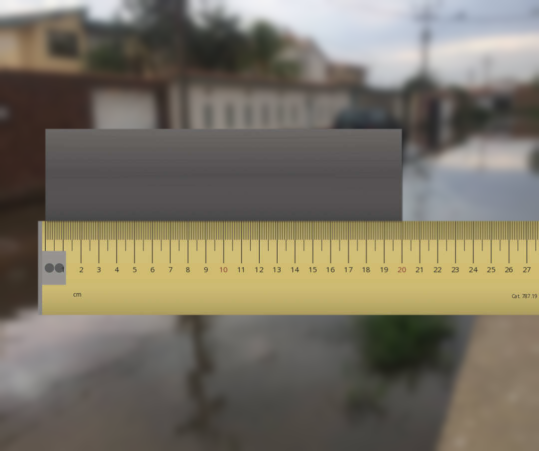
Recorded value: 20; cm
